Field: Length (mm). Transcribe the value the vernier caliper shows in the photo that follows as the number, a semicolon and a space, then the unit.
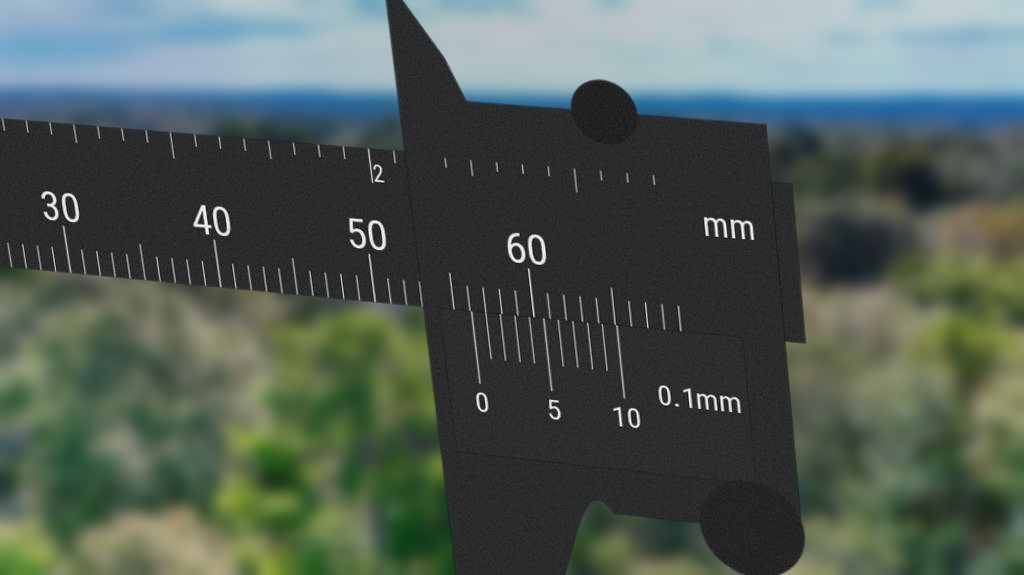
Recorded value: 56.1; mm
